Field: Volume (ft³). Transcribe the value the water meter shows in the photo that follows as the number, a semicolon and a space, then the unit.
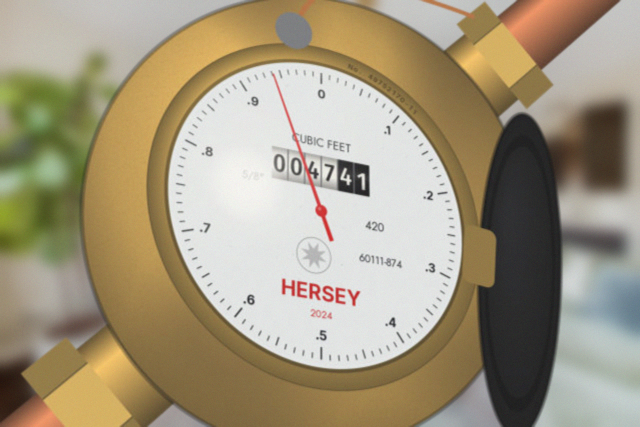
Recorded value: 4740.94; ft³
